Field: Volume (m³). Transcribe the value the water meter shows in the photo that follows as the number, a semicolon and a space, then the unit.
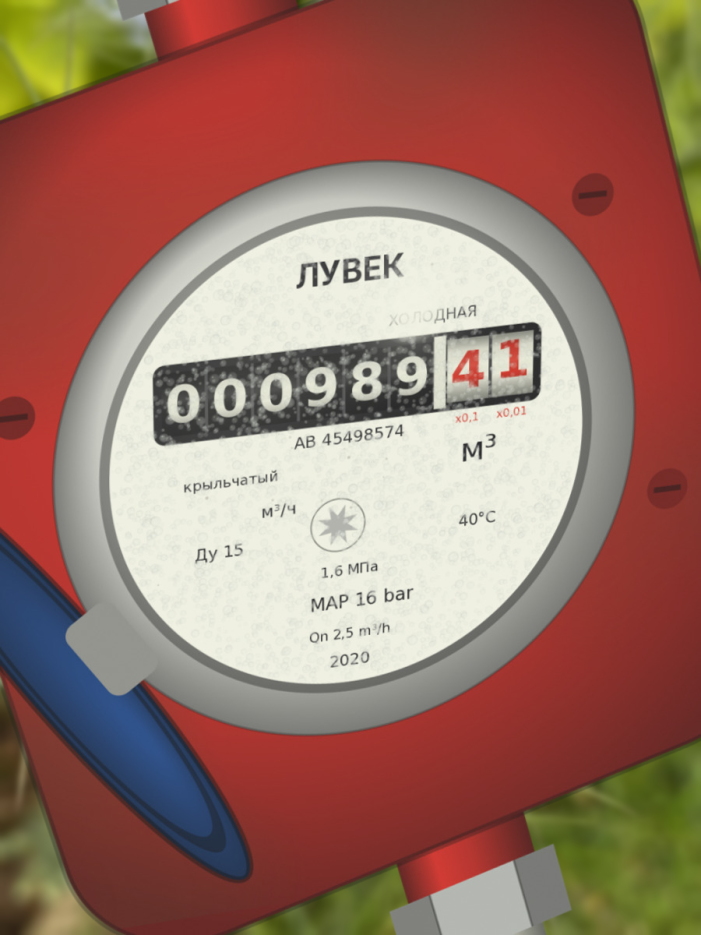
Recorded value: 989.41; m³
